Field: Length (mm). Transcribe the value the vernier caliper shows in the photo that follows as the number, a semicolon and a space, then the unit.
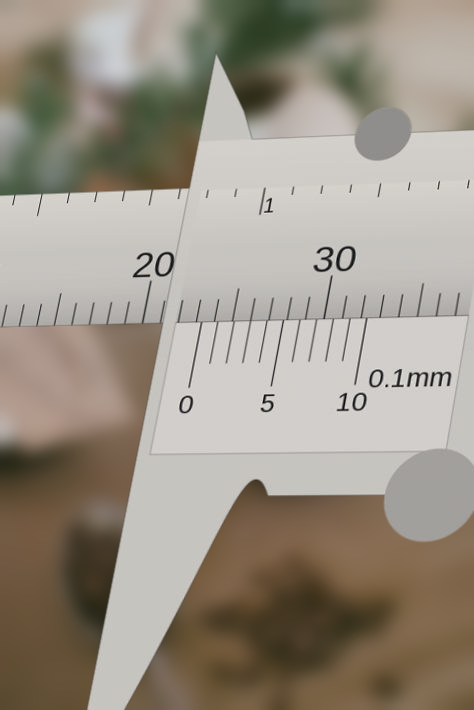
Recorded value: 23.3; mm
